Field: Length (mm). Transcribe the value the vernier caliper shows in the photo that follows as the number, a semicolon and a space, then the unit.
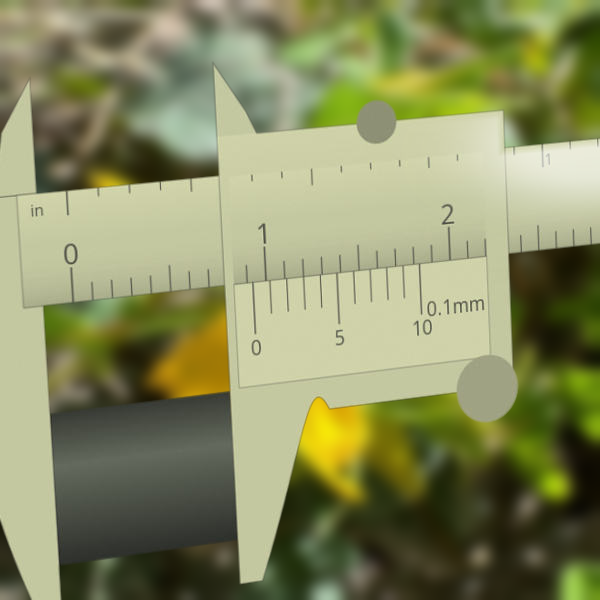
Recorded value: 9.3; mm
